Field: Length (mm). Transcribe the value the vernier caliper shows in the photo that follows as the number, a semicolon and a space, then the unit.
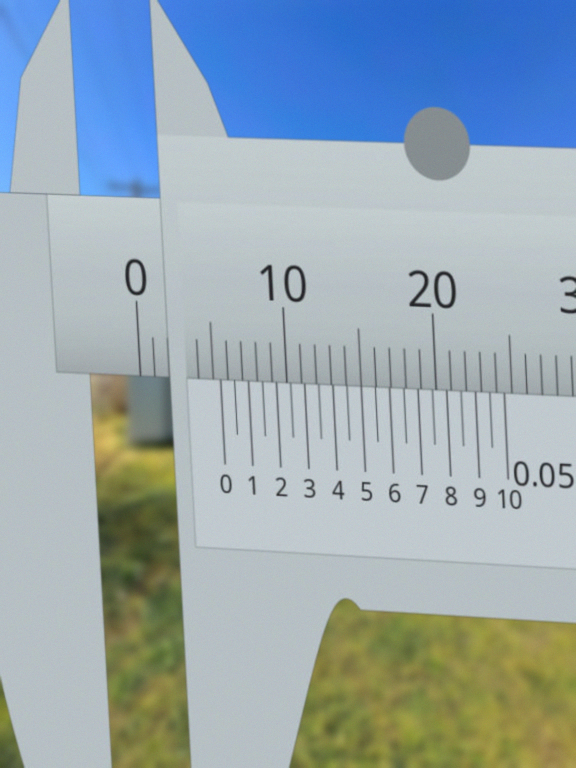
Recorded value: 5.5; mm
